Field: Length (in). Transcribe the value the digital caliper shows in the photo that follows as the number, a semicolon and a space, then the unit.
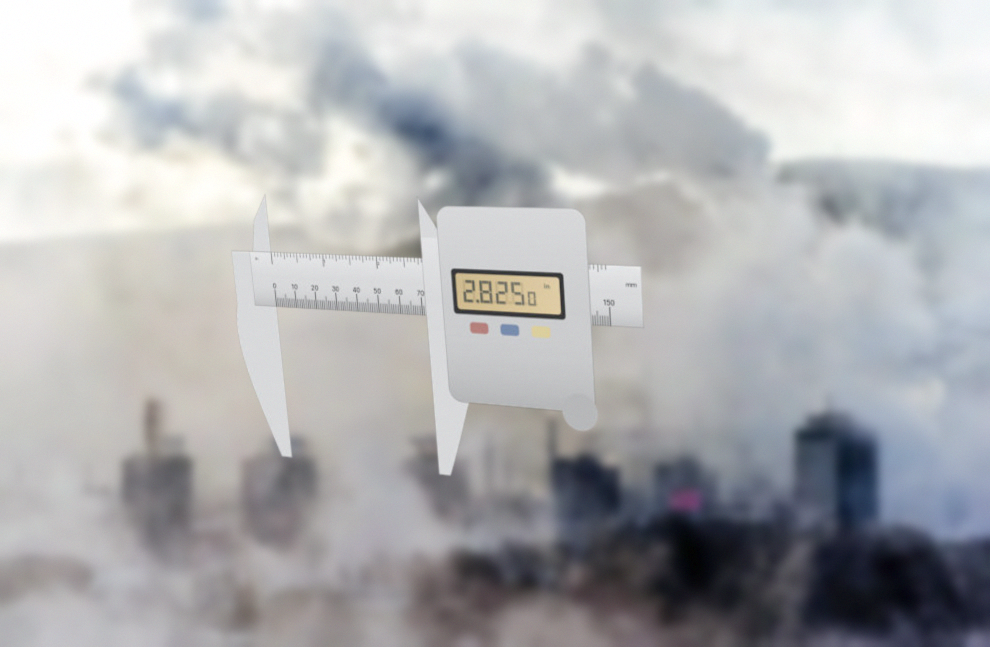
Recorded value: 2.8250; in
